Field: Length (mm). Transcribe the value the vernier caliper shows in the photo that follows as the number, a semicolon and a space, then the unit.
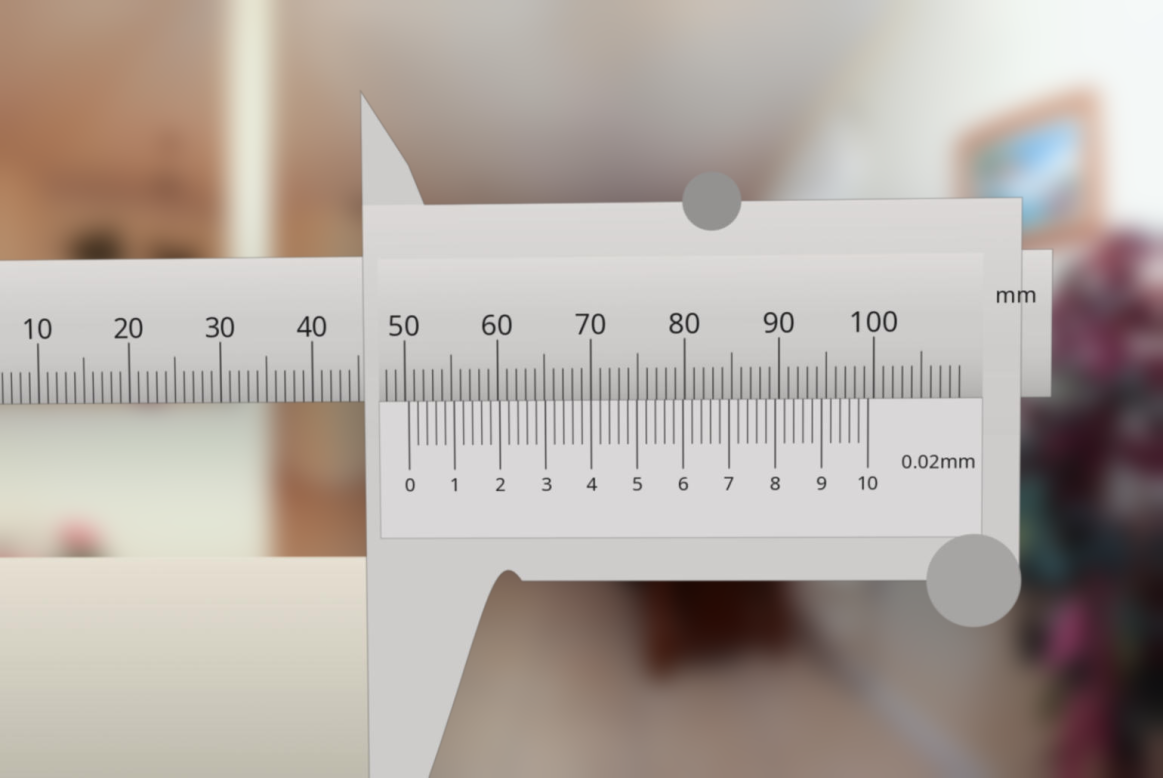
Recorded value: 50.4; mm
